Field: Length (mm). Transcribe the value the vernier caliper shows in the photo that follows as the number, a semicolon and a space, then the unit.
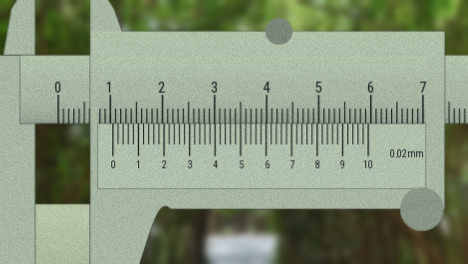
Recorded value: 10.5; mm
